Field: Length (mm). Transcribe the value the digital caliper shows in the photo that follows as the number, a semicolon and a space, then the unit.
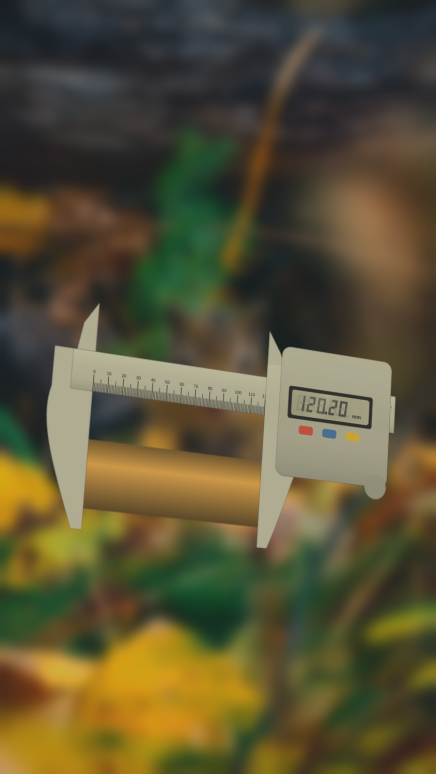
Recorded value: 120.20; mm
